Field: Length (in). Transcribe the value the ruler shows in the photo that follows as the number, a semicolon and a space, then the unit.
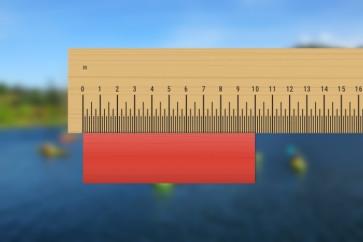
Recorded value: 10; in
